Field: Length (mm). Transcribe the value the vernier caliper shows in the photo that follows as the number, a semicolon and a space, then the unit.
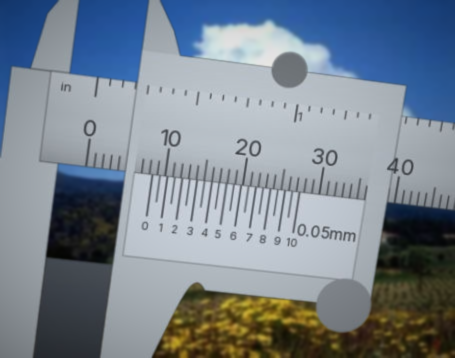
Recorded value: 8.4; mm
